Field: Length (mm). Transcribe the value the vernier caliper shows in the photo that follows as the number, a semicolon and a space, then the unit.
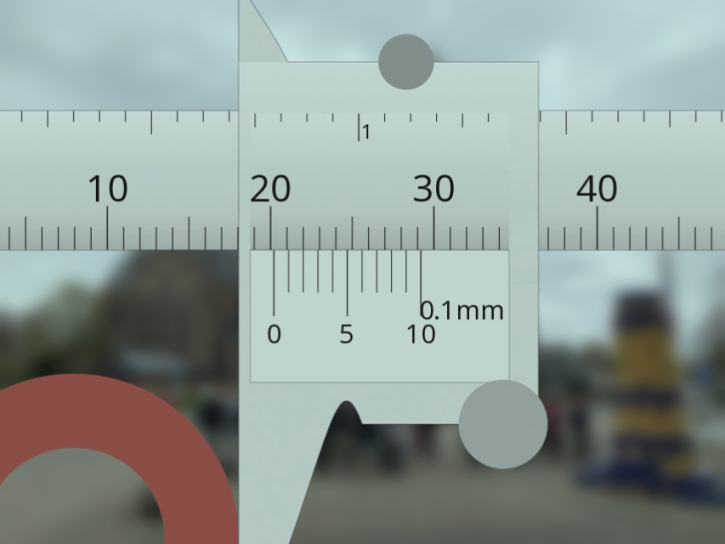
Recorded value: 20.2; mm
